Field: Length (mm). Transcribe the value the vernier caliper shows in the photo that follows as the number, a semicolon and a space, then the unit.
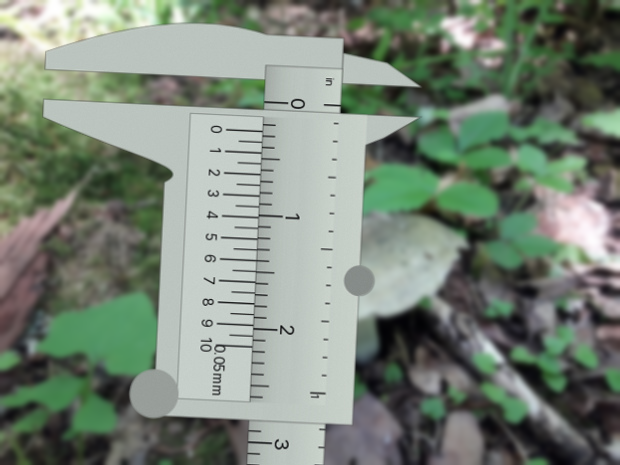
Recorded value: 2.6; mm
